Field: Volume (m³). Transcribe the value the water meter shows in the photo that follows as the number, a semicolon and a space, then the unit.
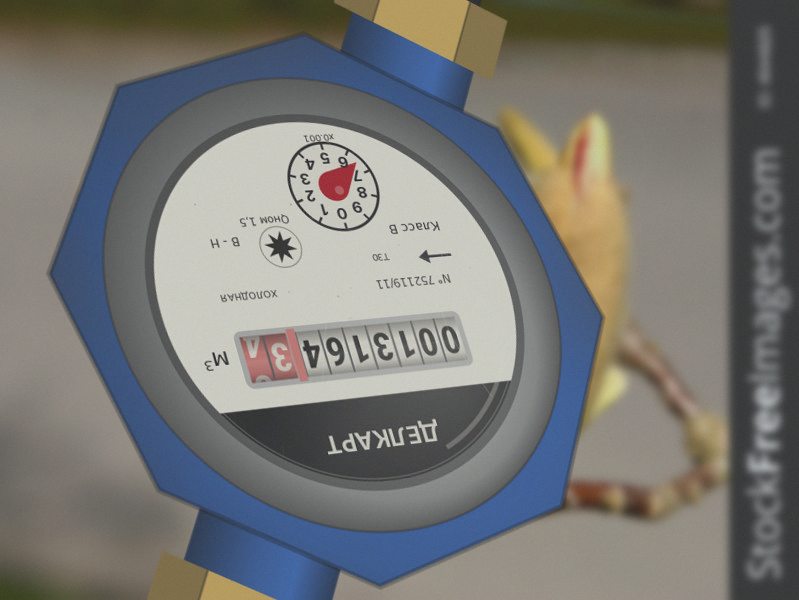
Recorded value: 13164.336; m³
